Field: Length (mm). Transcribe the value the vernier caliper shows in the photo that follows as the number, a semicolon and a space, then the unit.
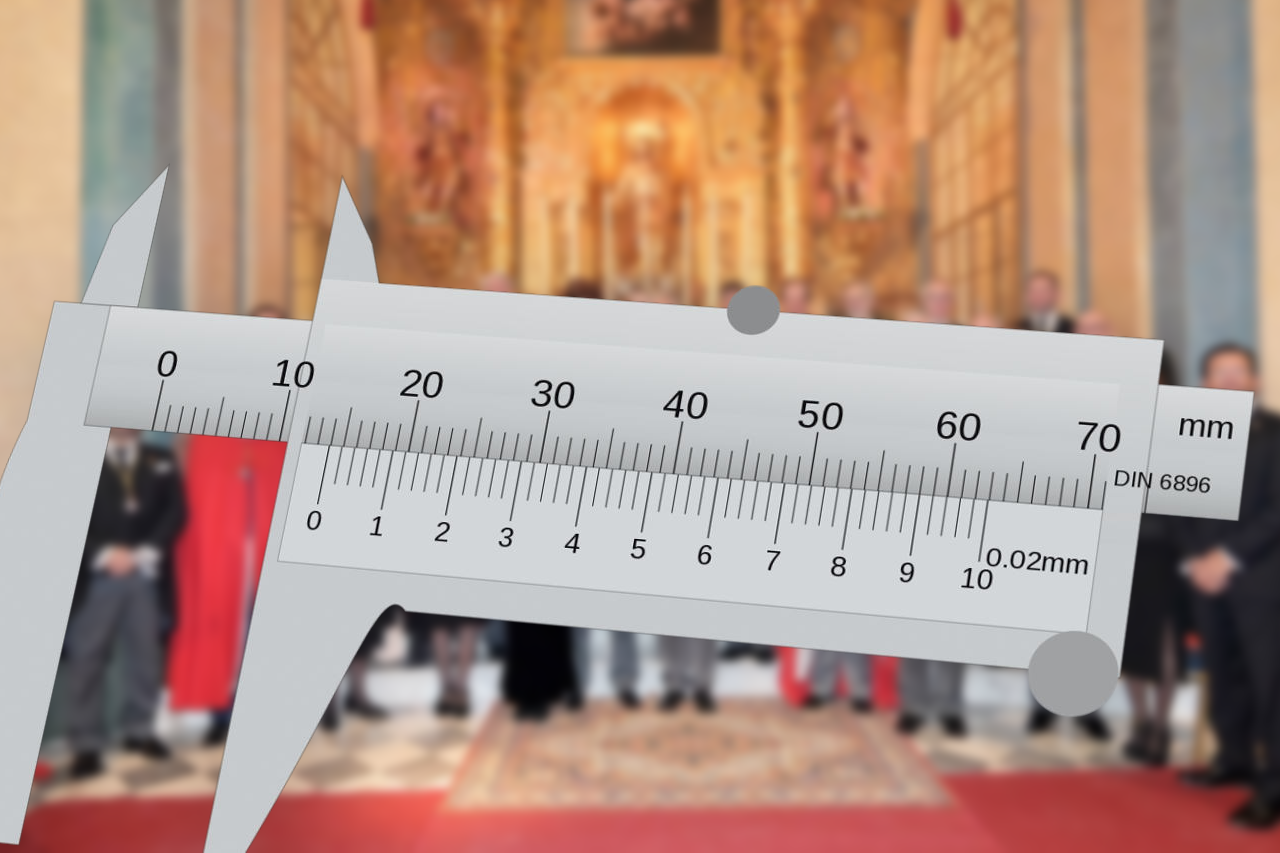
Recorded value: 13.9; mm
